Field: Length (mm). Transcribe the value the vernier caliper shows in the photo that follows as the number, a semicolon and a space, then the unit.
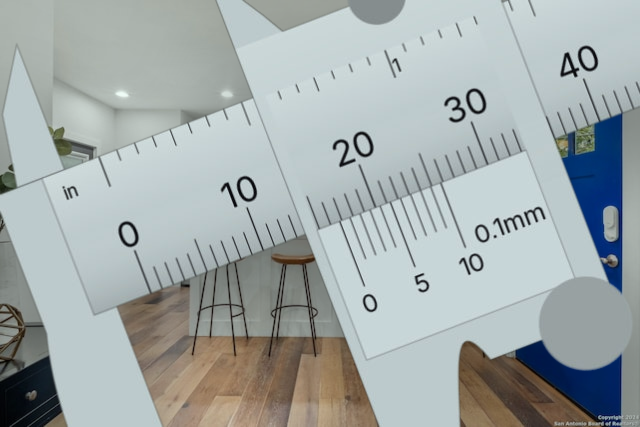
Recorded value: 16.8; mm
